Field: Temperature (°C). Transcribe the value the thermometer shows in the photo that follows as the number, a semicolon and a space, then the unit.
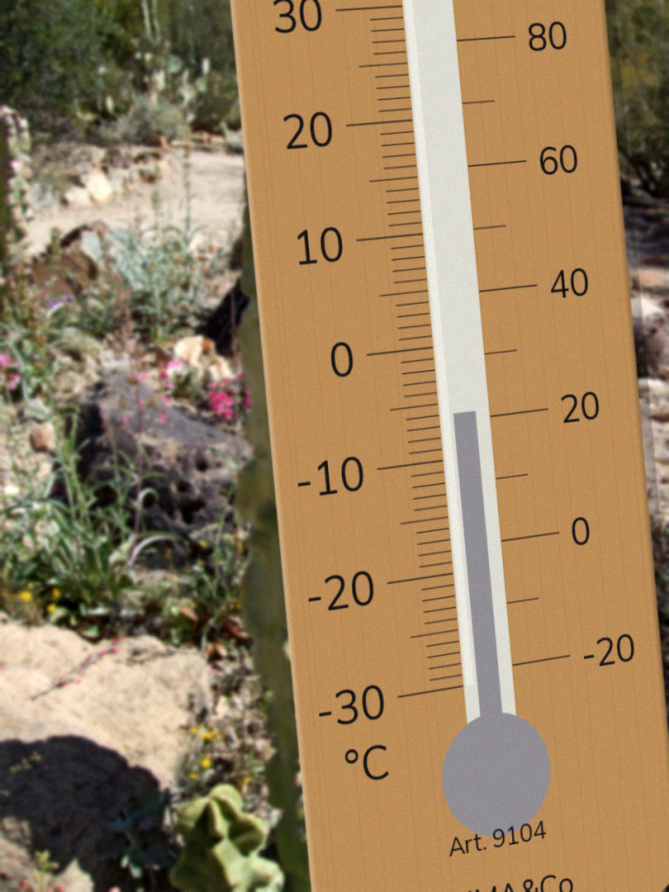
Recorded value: -6; °C
